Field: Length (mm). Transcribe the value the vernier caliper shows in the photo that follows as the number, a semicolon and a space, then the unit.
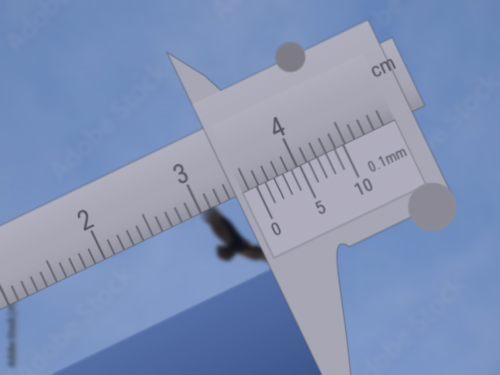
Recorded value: 35.8; mm
